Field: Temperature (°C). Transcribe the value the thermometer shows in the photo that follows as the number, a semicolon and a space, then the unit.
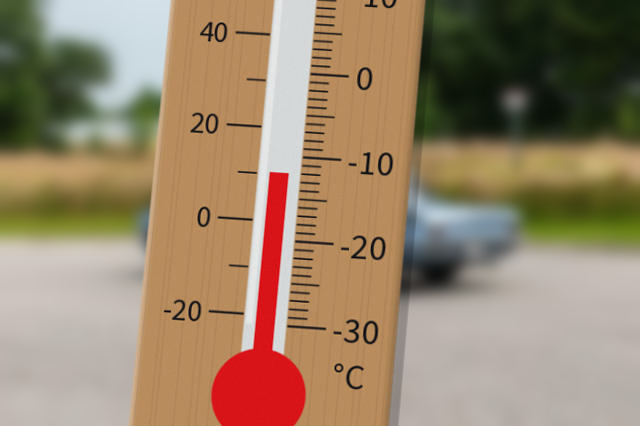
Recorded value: -12; °C
